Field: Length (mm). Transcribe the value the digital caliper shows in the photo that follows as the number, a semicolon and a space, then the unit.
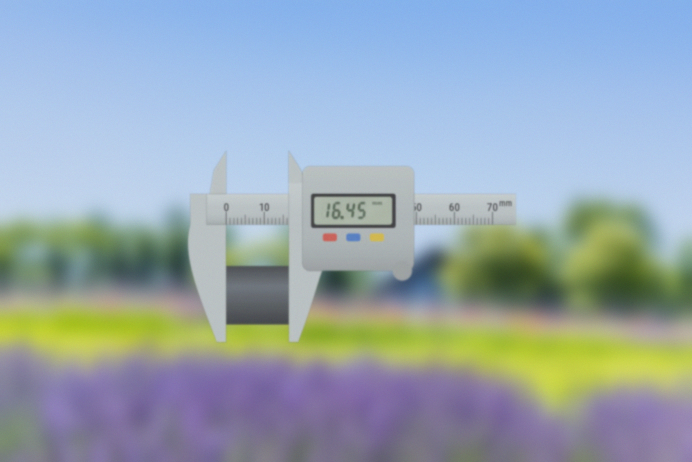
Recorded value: 16.45; mm
